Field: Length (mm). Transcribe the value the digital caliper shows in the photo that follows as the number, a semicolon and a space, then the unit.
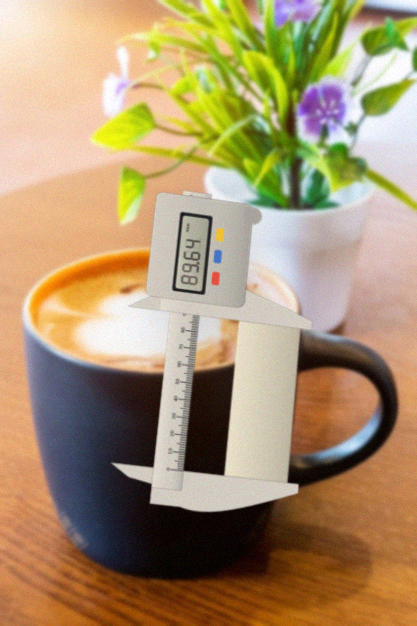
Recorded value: 89.64; mm
